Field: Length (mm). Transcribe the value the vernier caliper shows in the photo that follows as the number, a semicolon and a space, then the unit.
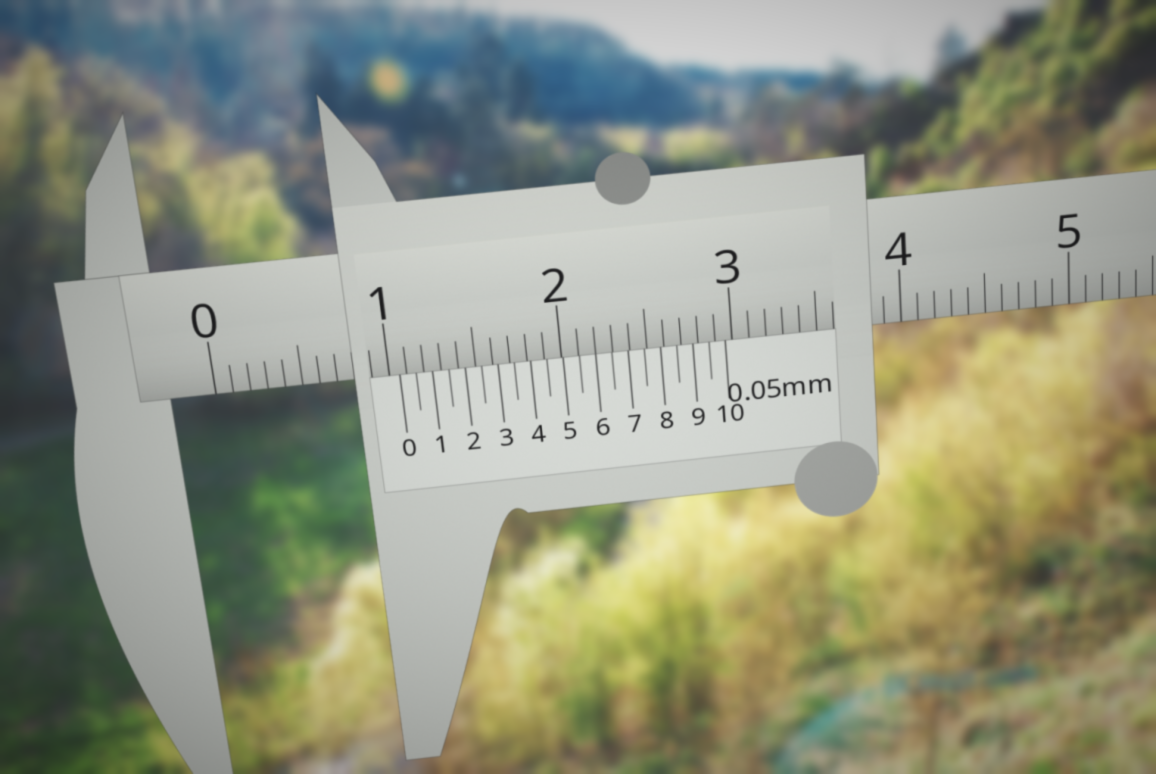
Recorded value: 10.6; mm
